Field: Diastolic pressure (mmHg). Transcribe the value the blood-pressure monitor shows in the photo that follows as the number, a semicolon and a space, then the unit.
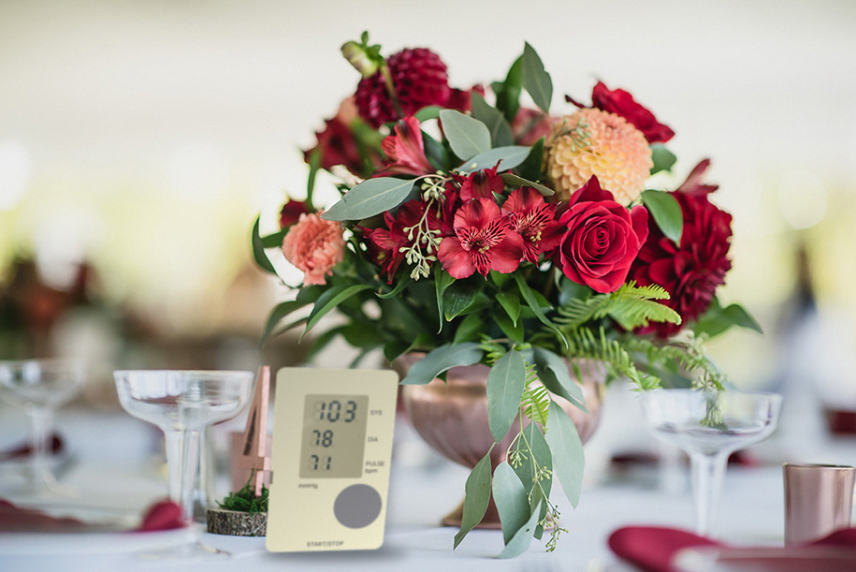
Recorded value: 78; mmHg
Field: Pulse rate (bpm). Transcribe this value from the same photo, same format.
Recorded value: 71; bpm
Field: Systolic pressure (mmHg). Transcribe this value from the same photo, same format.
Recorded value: 103; mmHg
